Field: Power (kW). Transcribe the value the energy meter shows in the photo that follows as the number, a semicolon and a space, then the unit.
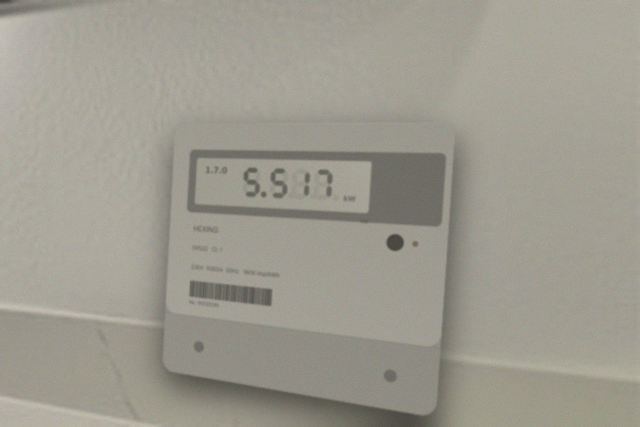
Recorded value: 5.517; kW
